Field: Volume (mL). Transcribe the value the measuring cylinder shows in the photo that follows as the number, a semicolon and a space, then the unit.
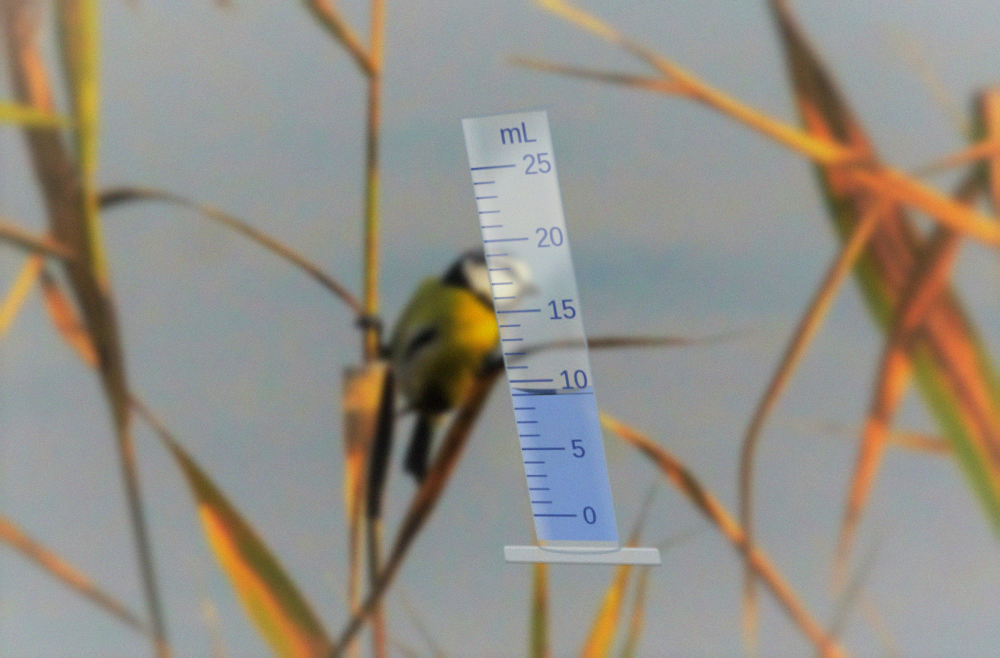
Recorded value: 9; mL
